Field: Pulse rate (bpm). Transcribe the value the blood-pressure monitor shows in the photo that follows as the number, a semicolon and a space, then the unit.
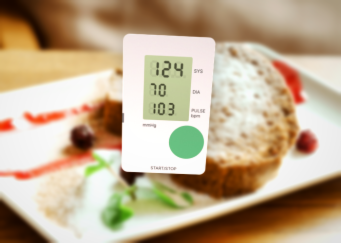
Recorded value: 103; bpm
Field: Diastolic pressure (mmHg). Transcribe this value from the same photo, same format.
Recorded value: 70; mmHg
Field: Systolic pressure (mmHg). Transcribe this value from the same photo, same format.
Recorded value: 124; mmHg
